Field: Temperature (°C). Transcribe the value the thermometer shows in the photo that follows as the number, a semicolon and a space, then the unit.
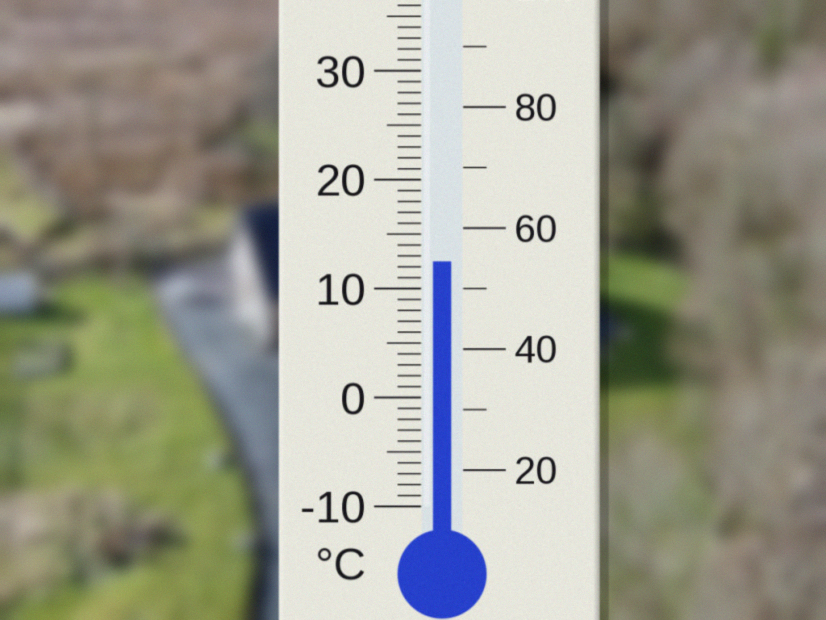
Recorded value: 12.5; °C
